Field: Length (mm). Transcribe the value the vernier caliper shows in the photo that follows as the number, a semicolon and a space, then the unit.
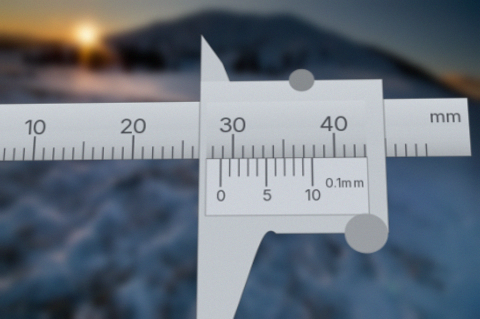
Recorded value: 28.8; mm
